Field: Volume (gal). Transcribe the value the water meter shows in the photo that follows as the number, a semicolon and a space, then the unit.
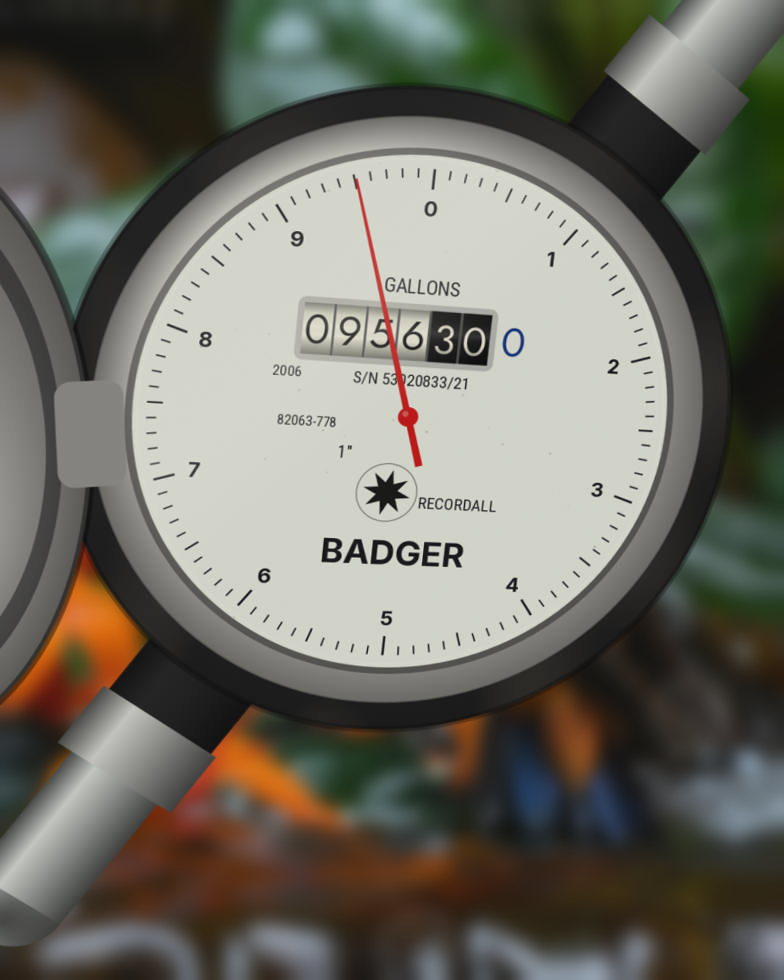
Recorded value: 956299.5; gal
